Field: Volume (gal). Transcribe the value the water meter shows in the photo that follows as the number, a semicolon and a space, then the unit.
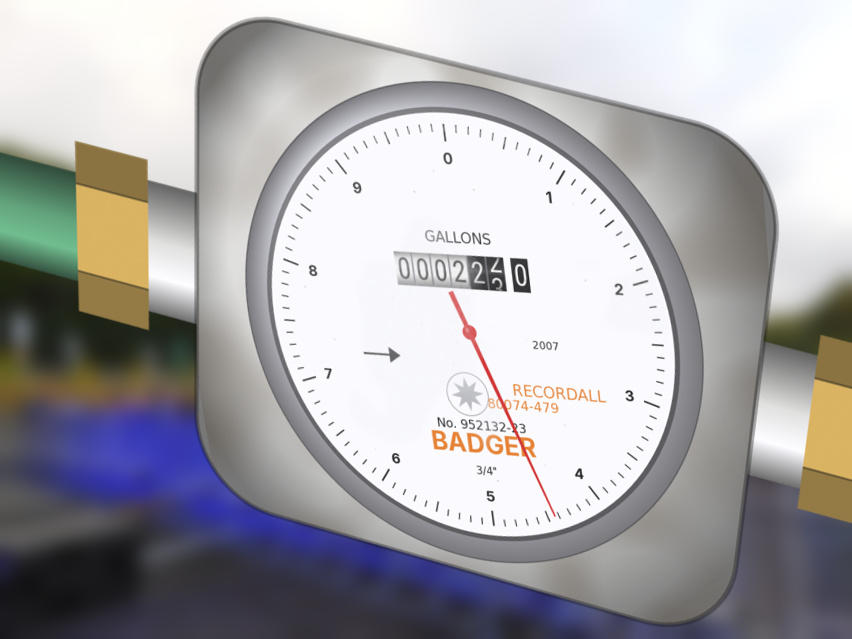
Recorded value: 2224.4; gal
